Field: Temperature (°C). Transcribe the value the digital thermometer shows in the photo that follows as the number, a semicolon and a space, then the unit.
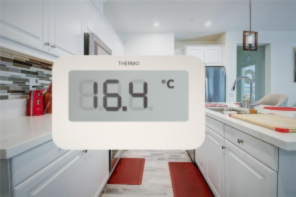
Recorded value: 16.4; °C
